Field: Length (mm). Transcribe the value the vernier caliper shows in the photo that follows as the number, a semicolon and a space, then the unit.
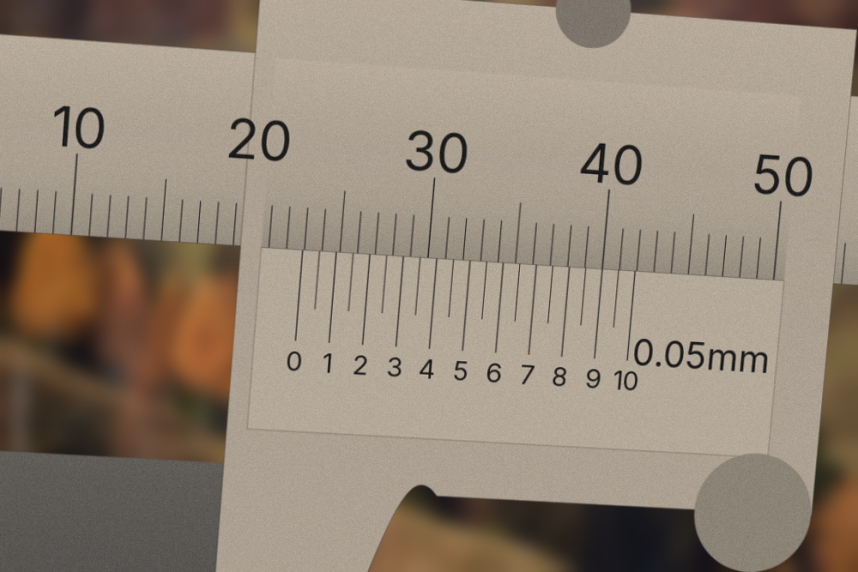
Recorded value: 22.9; mm
